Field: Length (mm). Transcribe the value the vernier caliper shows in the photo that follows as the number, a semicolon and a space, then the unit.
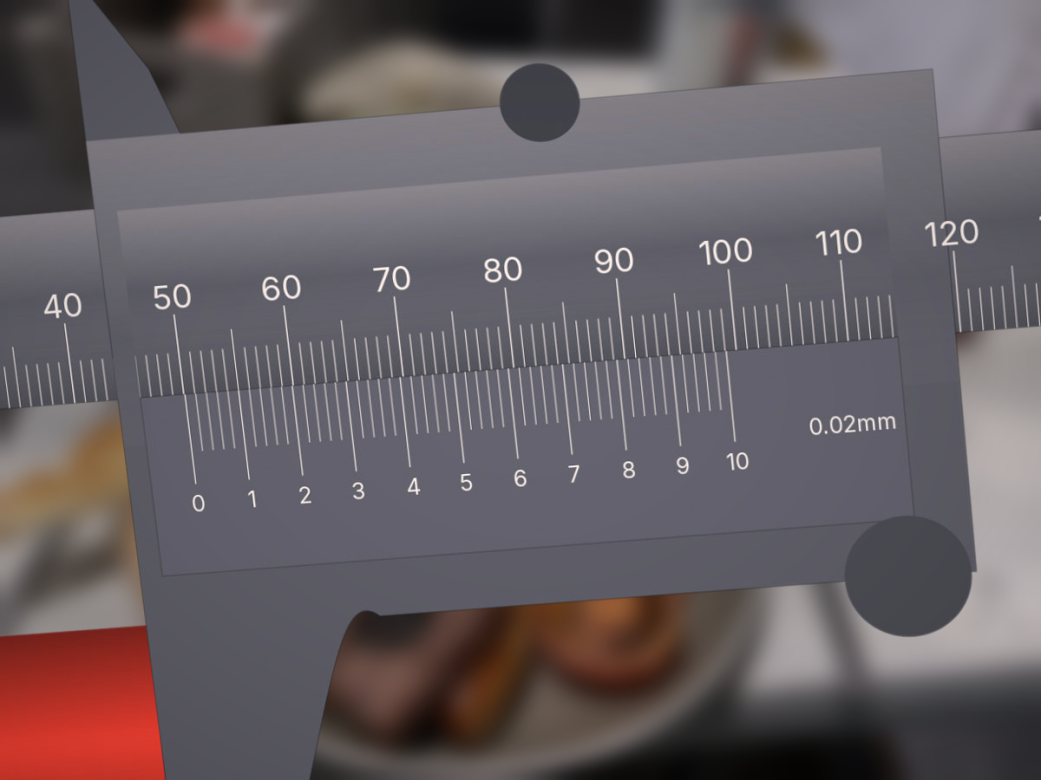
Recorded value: 50.1; mm
